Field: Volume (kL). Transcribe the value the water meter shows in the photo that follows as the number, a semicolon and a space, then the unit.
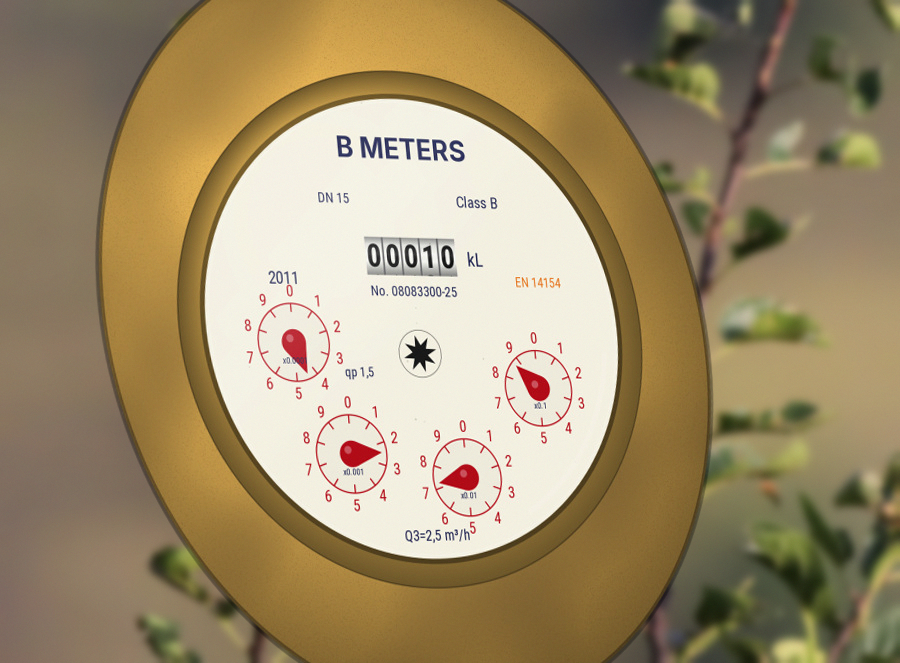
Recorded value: 10.8724; kL
